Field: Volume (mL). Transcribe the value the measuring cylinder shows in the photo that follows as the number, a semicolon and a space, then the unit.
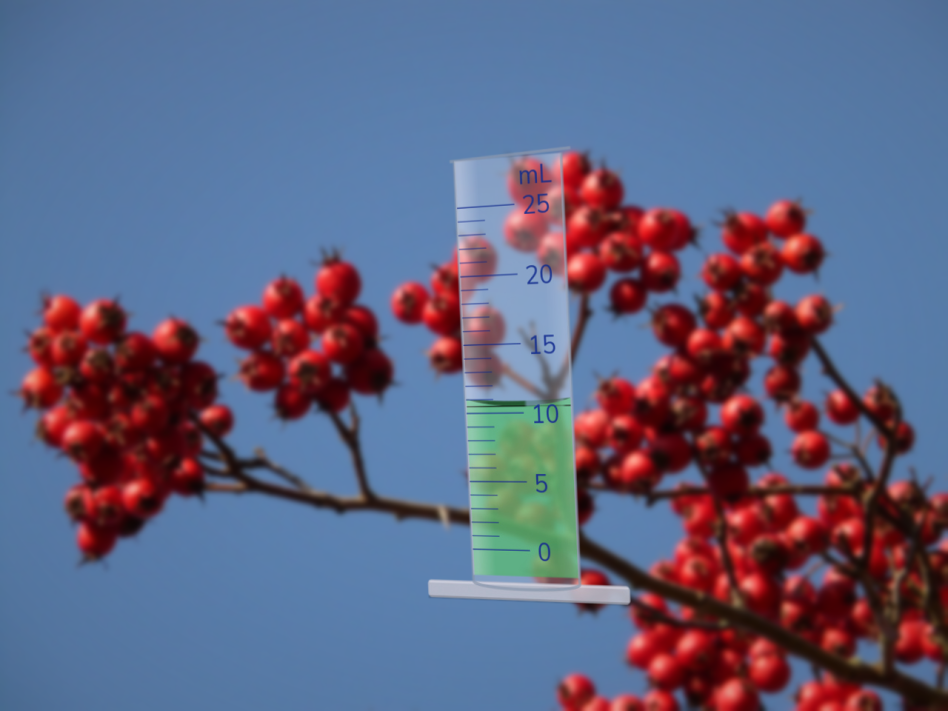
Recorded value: 10.5; mL
